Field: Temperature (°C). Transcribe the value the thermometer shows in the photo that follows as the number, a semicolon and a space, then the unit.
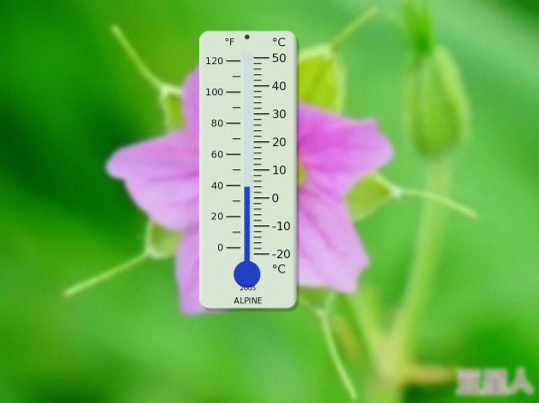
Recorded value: 4; °C
